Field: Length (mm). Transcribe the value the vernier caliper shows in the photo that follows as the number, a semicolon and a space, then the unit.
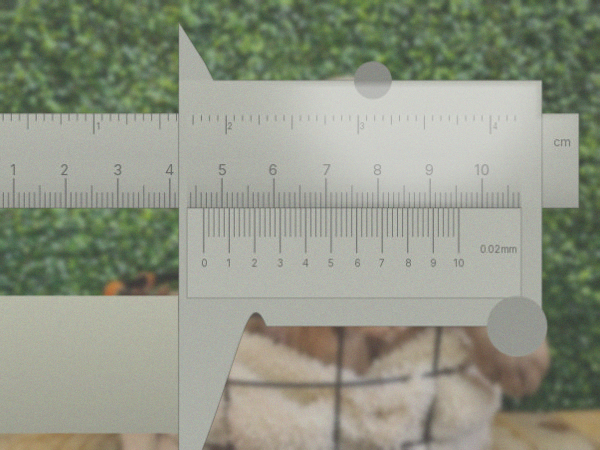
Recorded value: 46.5; mm
